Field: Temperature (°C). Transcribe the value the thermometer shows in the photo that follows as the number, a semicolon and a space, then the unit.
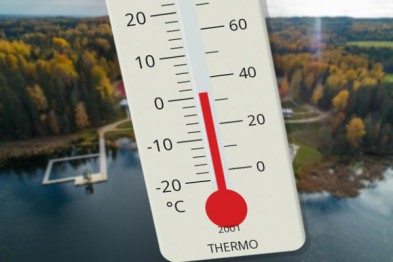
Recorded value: 1; °C
